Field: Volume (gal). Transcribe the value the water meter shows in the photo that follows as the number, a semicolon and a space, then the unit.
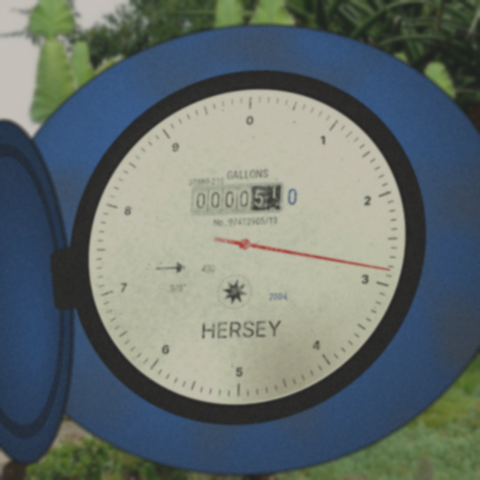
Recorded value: 512.8; gal
